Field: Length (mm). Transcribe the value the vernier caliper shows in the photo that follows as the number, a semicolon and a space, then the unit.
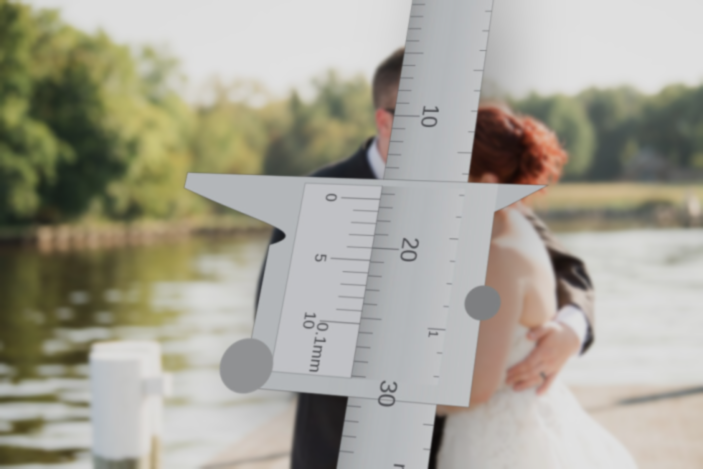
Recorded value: 16.4; mm
